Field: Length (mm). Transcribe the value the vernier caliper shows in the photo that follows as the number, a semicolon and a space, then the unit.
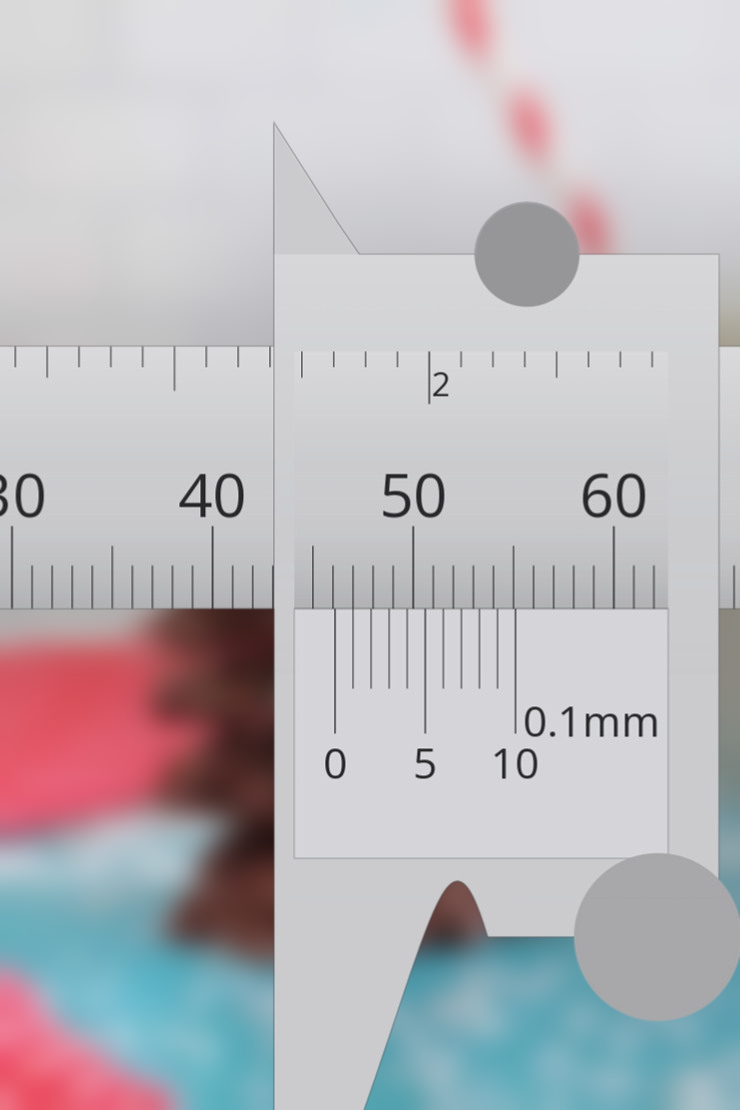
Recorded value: 46.1; mm
